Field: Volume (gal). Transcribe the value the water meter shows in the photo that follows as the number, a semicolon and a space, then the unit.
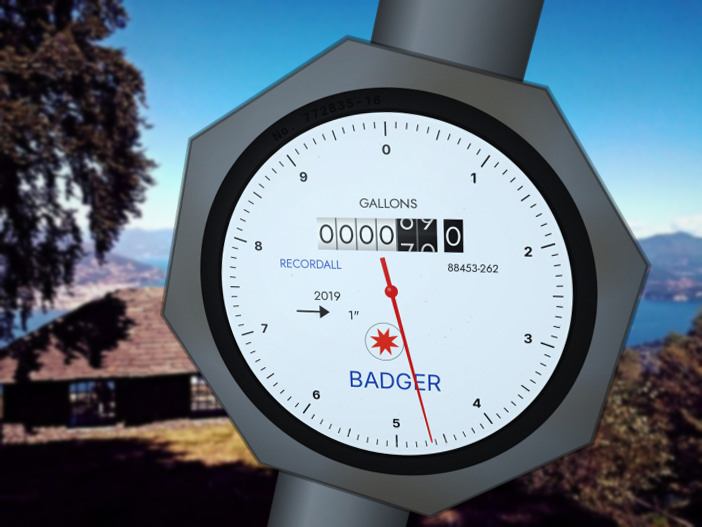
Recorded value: 694.6; gal
